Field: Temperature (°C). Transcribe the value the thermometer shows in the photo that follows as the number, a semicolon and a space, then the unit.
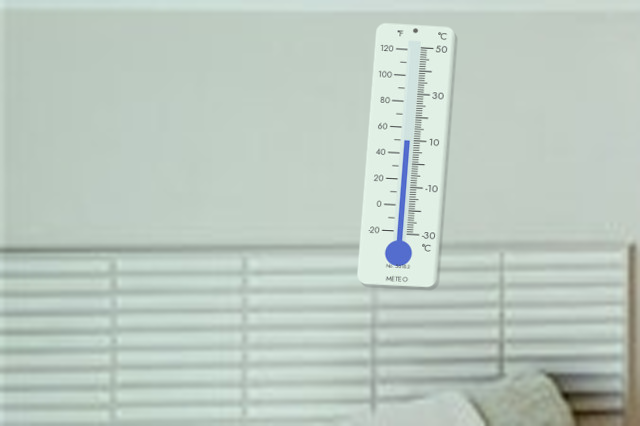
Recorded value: 10; °C
